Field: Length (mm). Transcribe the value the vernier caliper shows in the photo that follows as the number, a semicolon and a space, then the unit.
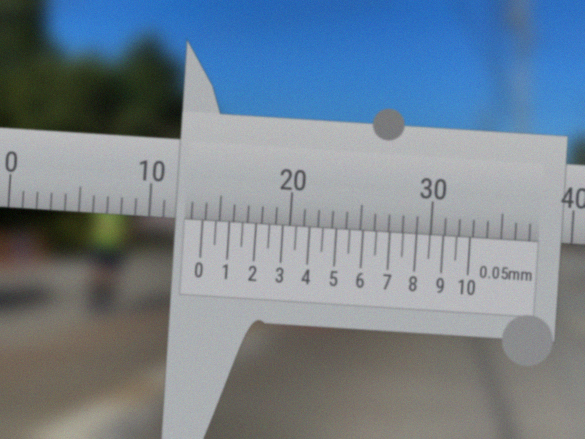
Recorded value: 13.8; mm
